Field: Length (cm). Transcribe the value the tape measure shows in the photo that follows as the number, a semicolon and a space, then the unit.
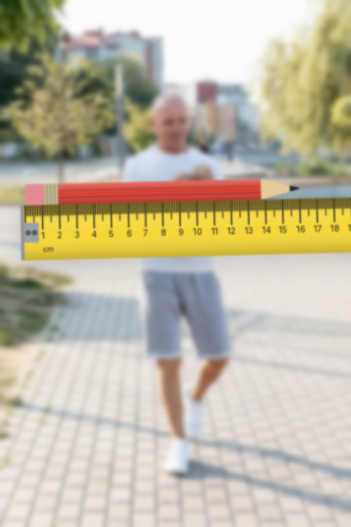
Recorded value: 16; cm
